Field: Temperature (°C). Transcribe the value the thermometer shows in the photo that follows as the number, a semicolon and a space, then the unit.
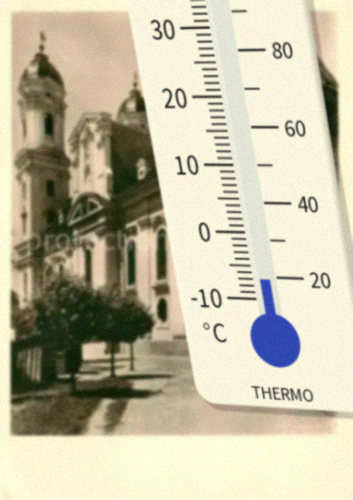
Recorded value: -7; °C
